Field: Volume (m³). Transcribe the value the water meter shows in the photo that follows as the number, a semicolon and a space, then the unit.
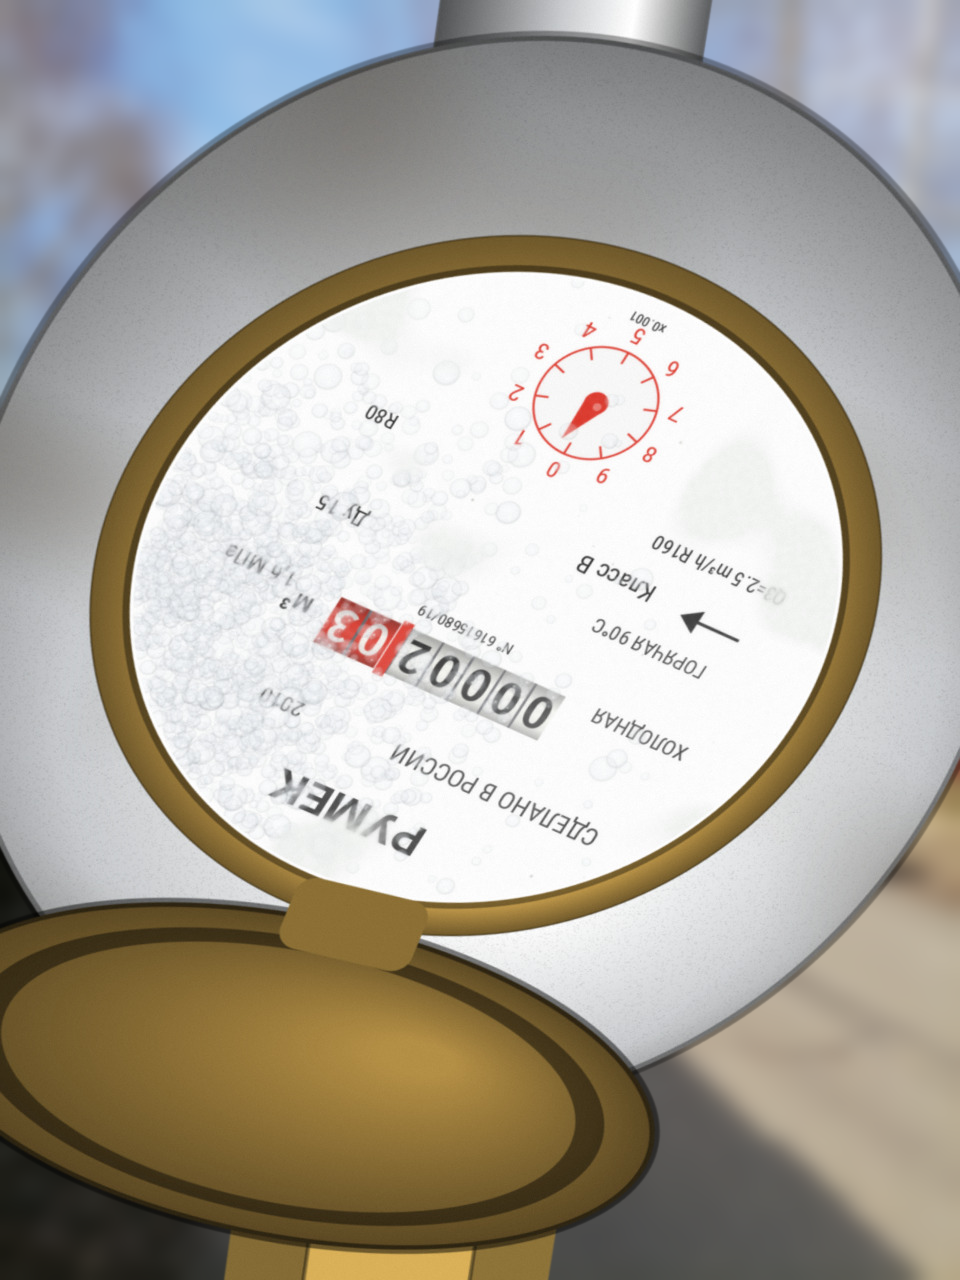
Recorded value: 2.030; m³
